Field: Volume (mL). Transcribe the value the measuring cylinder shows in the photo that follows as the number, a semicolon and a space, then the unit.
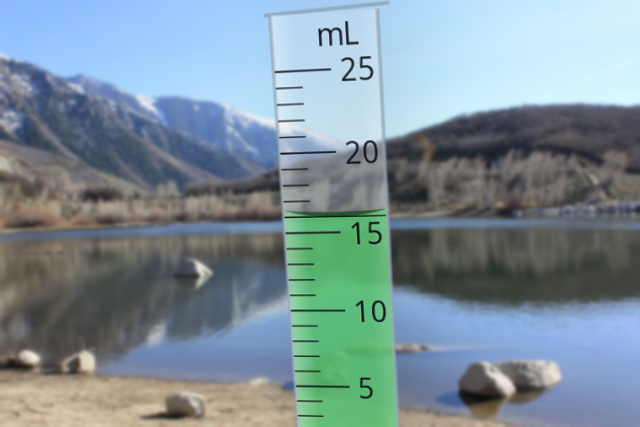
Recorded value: 16; mL
